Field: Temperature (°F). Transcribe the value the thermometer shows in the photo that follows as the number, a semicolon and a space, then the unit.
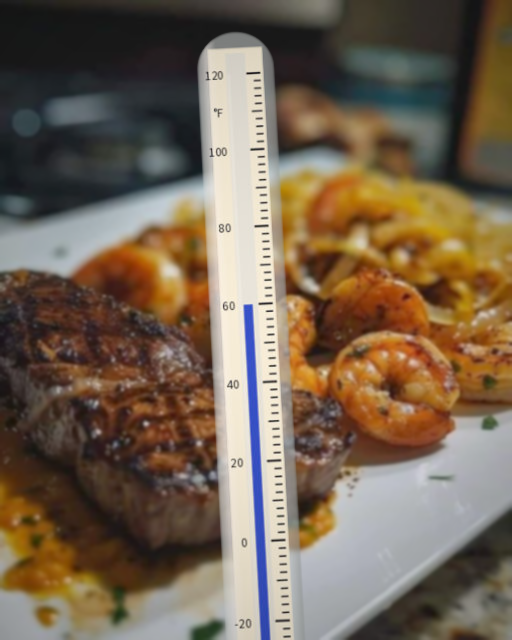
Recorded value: 60; °F
